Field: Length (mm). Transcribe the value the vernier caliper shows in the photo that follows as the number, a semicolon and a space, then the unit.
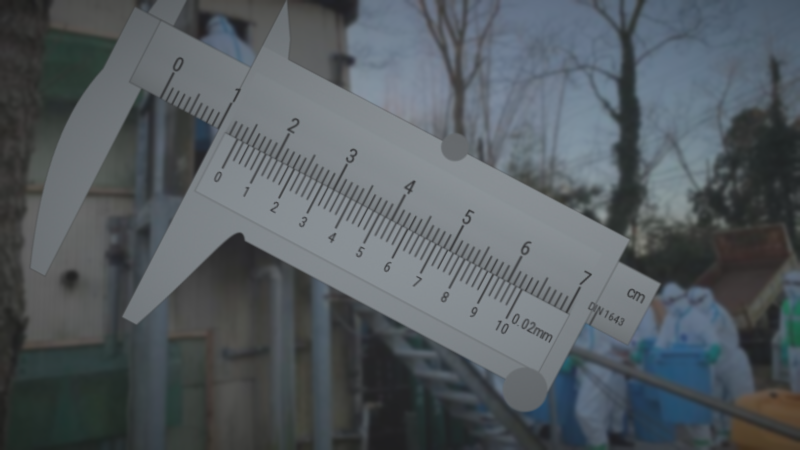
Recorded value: 13.4; mm
